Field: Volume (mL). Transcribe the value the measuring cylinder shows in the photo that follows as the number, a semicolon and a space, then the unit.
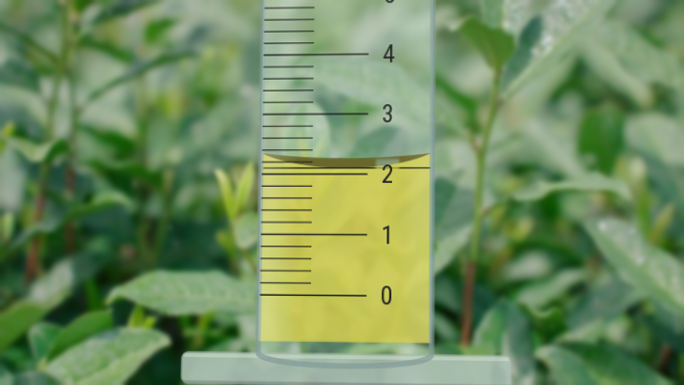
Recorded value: 2.1; mL
